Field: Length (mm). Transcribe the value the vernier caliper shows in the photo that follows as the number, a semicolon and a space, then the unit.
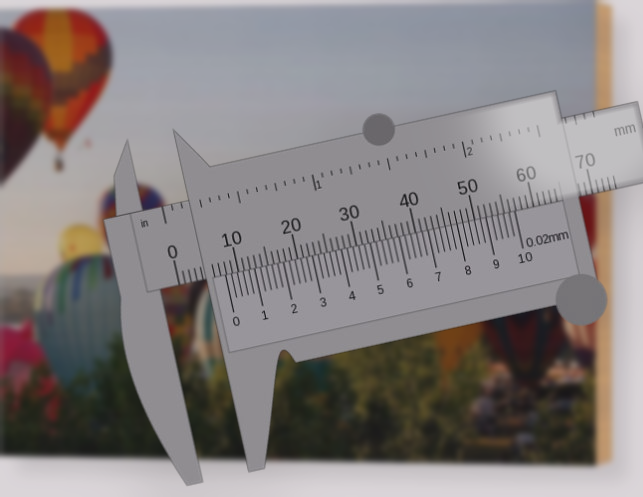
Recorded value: 7.8; mm
